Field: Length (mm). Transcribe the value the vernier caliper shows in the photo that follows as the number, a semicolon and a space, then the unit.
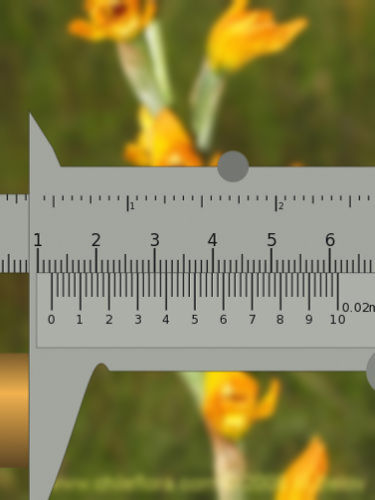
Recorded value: 12.4; mm
